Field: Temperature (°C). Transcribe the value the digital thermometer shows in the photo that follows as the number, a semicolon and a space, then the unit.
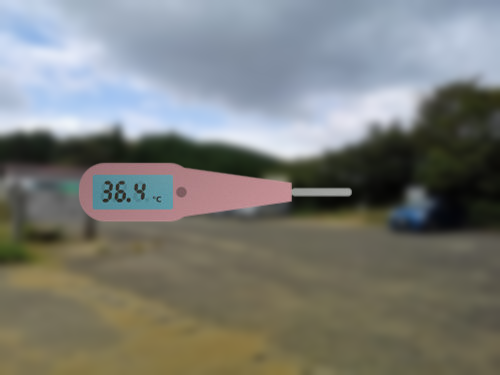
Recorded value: 36.4; °C
